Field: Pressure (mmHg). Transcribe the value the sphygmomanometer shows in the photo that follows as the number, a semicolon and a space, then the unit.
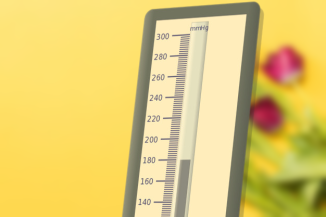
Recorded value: 180; mmHg
